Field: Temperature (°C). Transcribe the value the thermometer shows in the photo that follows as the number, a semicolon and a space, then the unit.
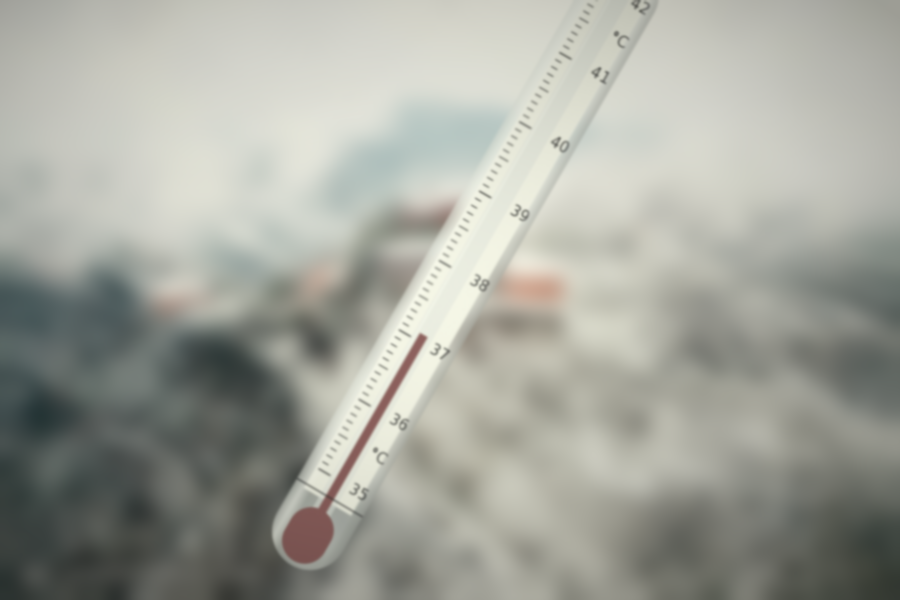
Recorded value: 37.1; °C
